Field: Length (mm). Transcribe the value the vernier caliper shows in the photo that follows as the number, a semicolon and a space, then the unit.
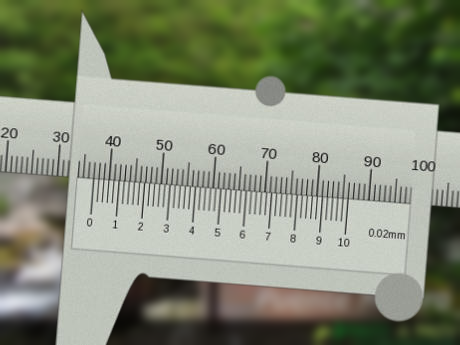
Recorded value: 37.0; mm
